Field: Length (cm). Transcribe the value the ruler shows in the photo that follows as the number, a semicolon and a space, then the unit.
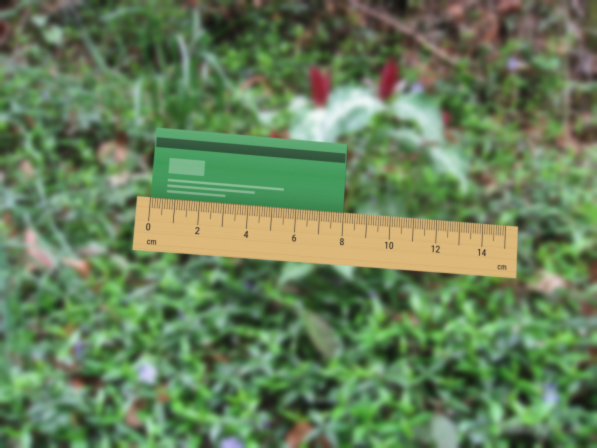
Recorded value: 8; cm
